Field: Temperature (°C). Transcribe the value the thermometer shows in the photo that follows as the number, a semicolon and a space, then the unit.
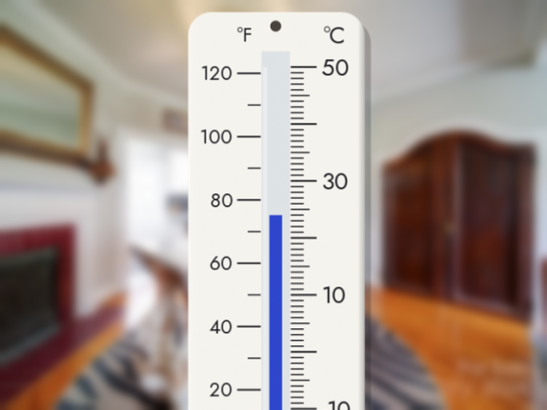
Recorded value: 24; °C
